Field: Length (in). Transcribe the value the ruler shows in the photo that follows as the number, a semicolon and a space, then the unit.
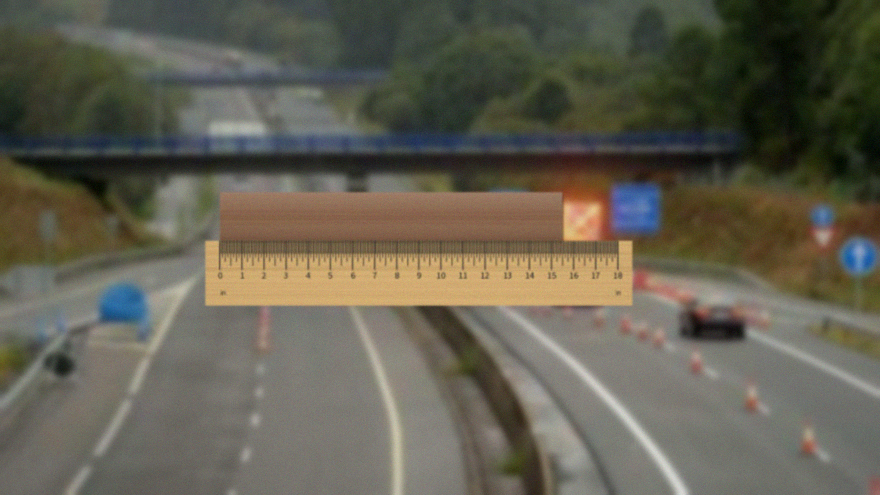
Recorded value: 15.5; in
